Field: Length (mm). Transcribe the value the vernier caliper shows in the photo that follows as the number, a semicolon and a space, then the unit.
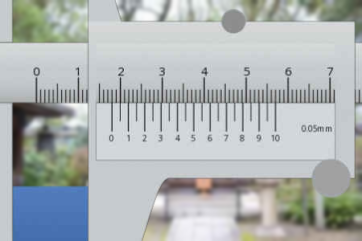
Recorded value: 18.0; mm
